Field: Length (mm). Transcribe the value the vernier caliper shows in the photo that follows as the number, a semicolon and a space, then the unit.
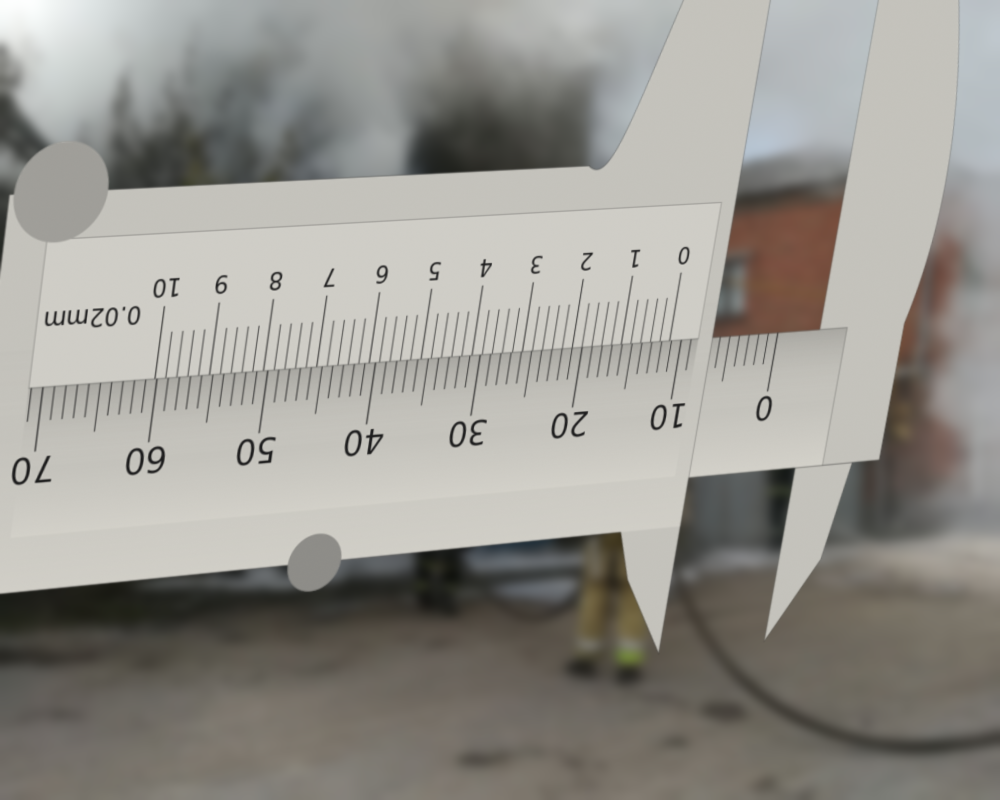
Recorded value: 11.2; mm
